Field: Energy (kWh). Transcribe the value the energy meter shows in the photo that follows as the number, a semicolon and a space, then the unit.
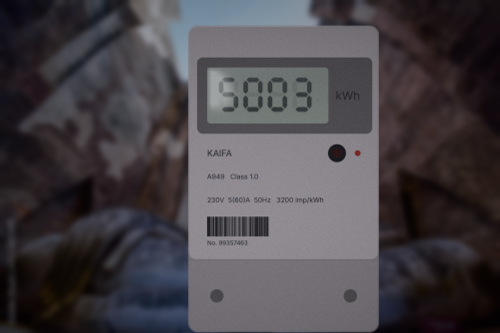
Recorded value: 5003; kWh
